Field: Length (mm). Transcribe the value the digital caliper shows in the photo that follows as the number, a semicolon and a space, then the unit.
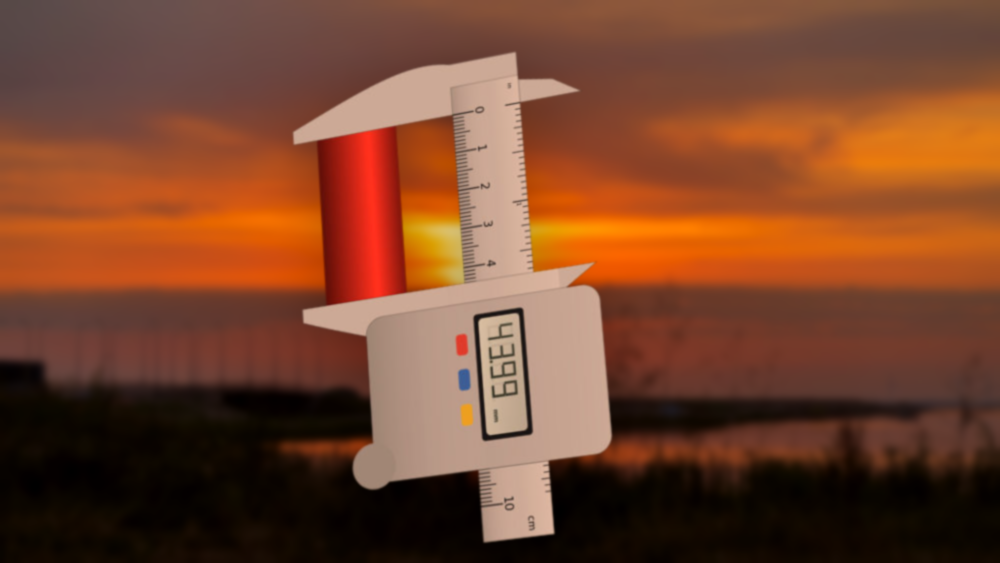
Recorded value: 43.99; mm
